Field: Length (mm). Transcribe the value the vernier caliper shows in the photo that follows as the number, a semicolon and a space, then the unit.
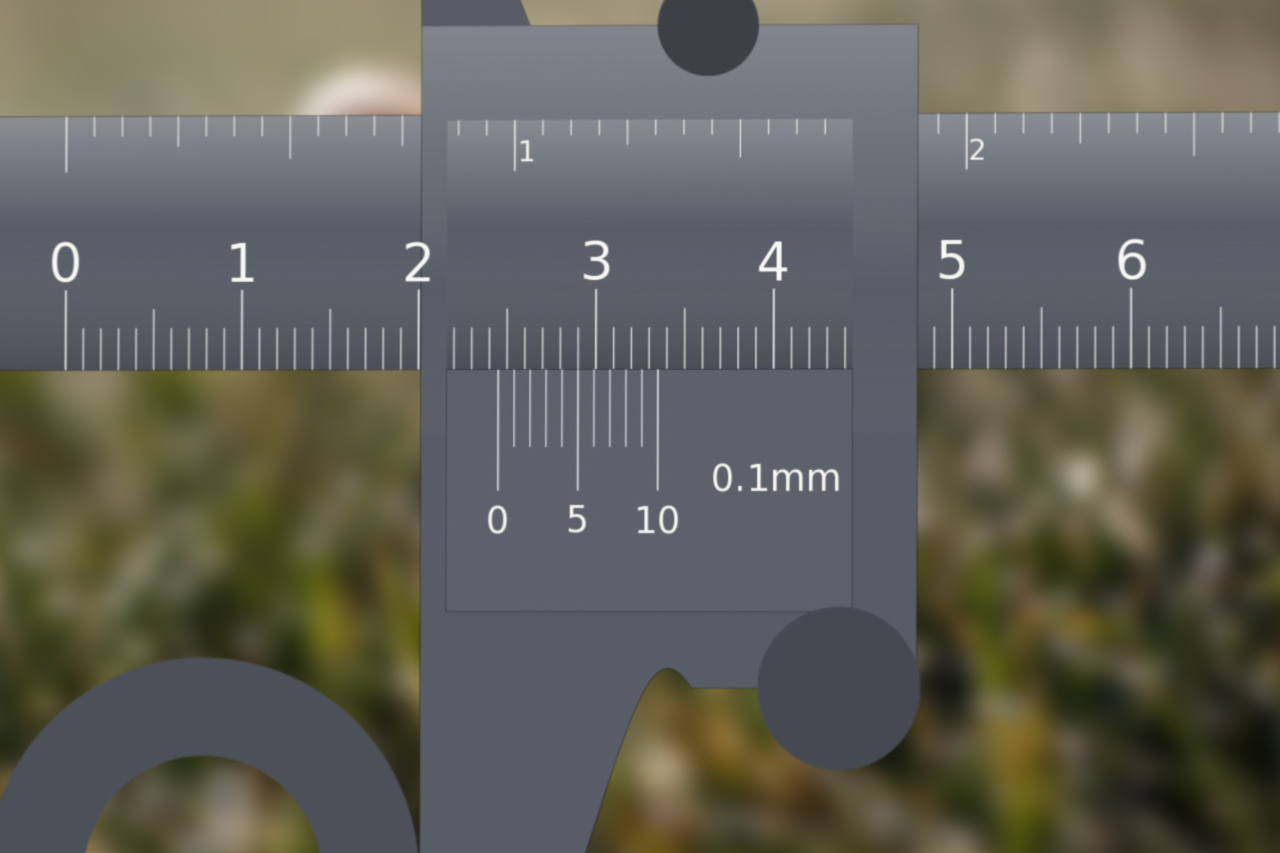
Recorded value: 24.5; mm
